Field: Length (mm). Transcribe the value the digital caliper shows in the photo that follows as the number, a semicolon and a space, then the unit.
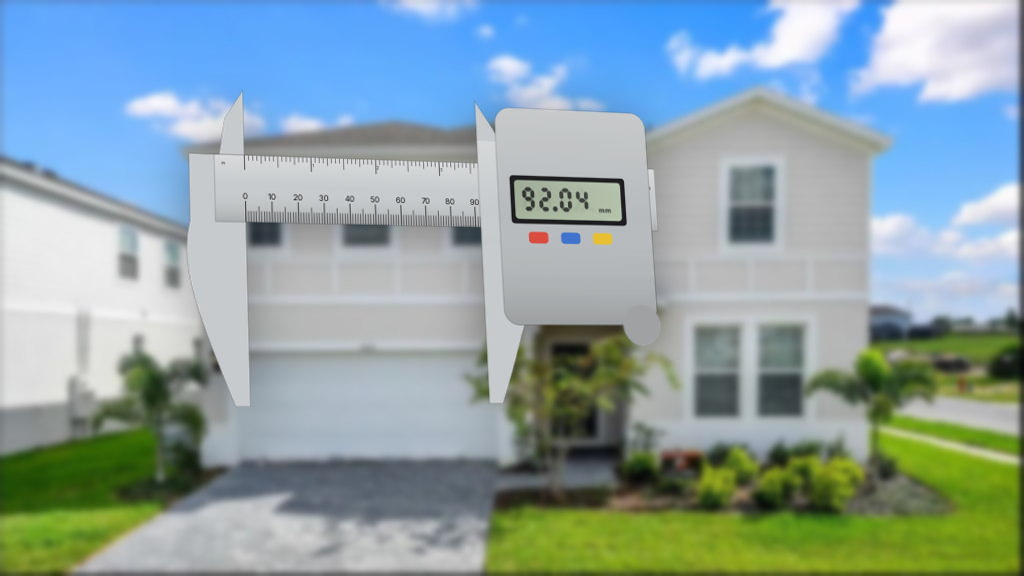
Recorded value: 92.04; mm
